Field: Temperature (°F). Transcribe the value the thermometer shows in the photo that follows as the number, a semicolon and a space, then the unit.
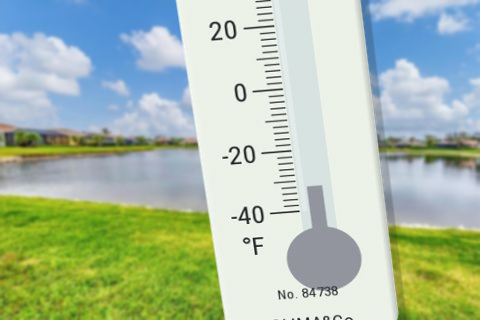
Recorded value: -32; °F
